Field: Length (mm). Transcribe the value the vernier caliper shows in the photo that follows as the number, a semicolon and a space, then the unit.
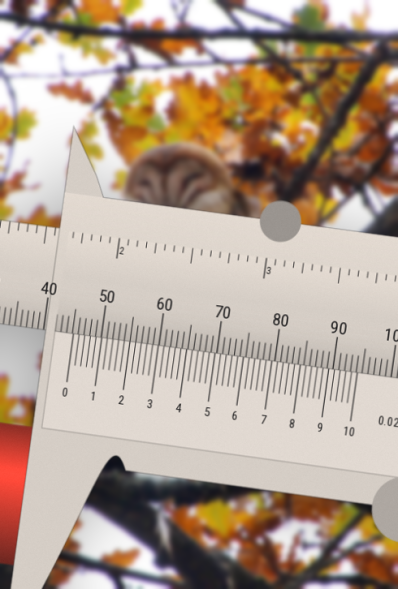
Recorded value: 45.2; mm
